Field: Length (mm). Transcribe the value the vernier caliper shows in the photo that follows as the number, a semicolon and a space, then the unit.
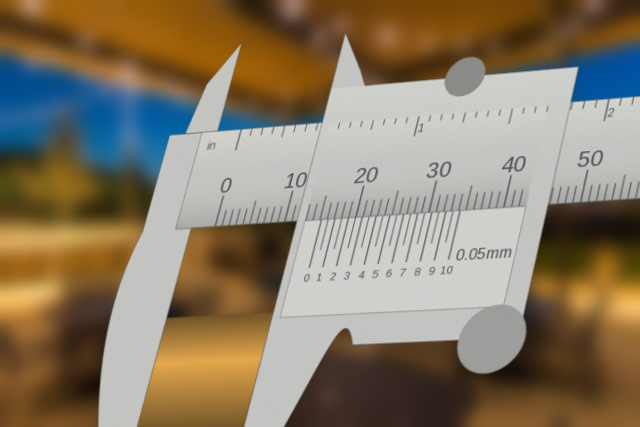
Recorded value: 15.2; mm
